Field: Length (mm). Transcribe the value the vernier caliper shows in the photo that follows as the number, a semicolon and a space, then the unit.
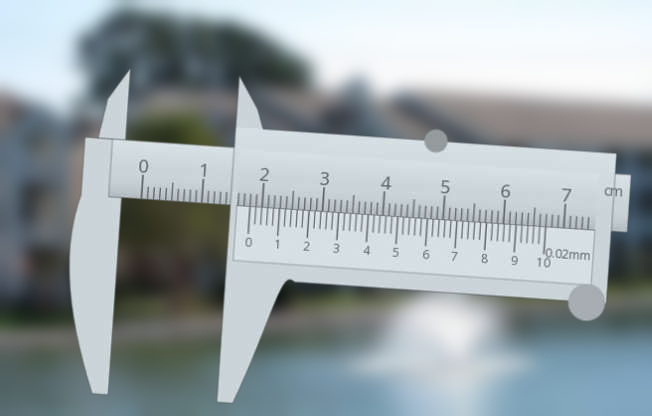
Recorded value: 18.0; mm
